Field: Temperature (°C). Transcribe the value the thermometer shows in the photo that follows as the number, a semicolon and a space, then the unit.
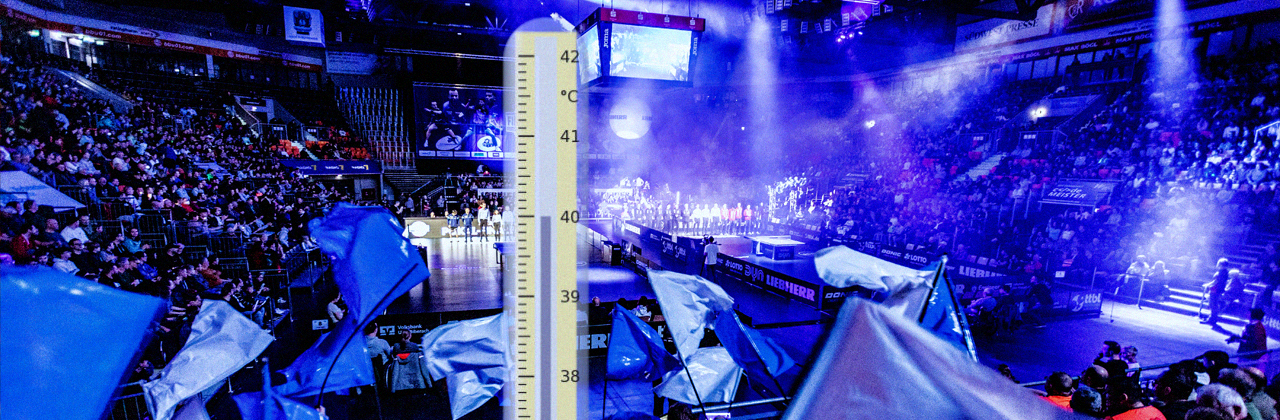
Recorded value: 40; °C
